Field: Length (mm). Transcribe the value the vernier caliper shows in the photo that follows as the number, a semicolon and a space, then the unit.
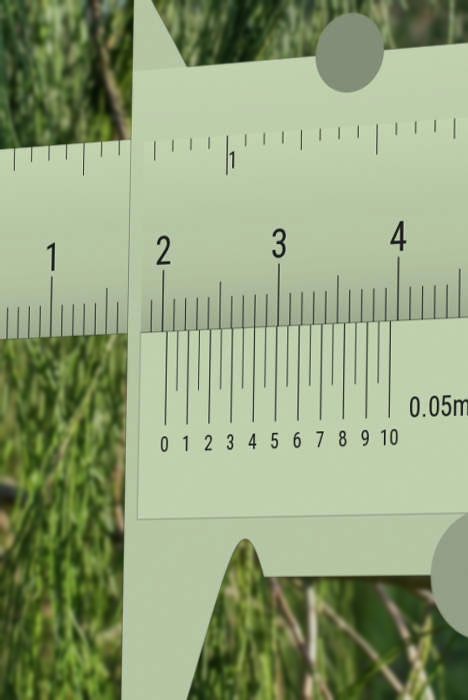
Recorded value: 20.4; mm
